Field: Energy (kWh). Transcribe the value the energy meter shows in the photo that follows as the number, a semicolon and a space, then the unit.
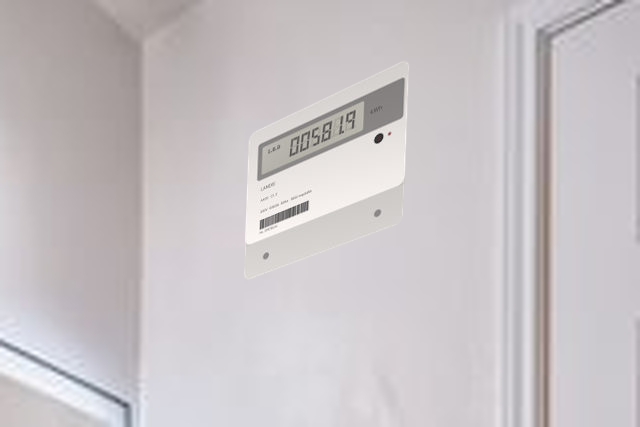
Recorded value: 581.9; kWh
